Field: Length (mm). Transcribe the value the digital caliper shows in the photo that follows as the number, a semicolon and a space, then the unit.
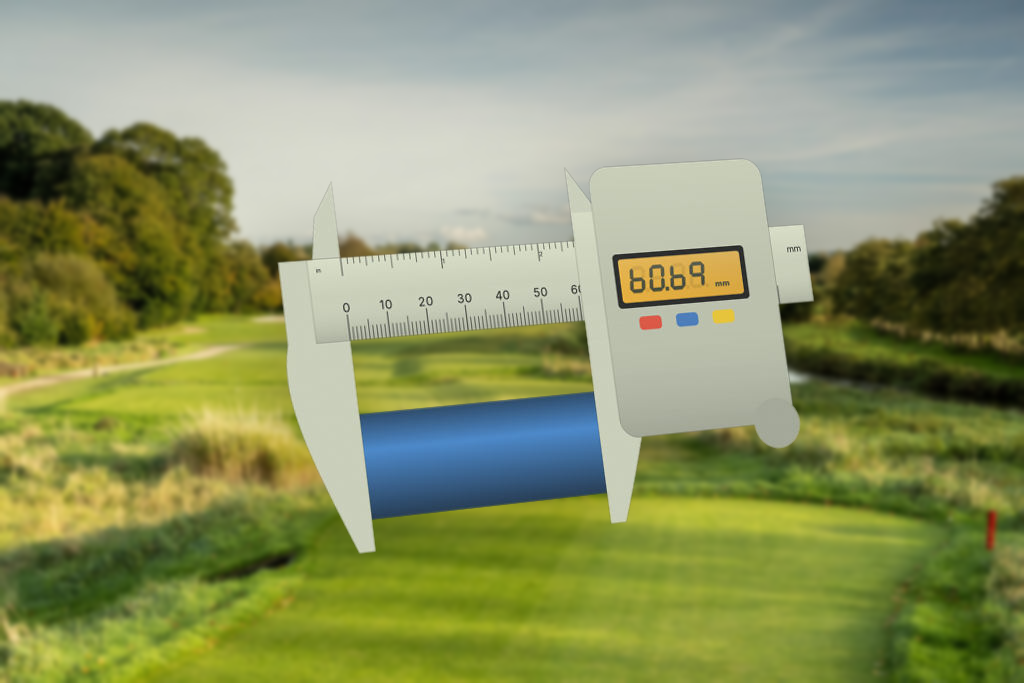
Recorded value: 60.69; mm
